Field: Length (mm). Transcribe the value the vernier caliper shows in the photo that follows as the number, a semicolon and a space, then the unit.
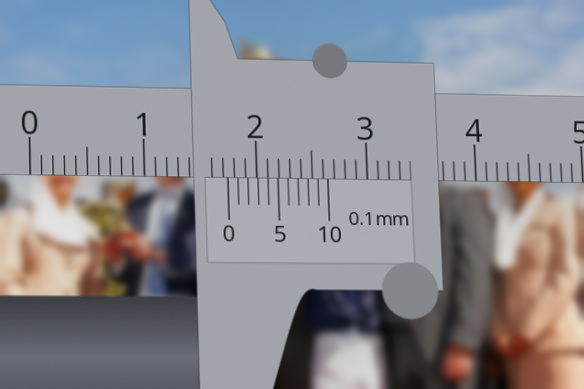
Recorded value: 17.4; mm
